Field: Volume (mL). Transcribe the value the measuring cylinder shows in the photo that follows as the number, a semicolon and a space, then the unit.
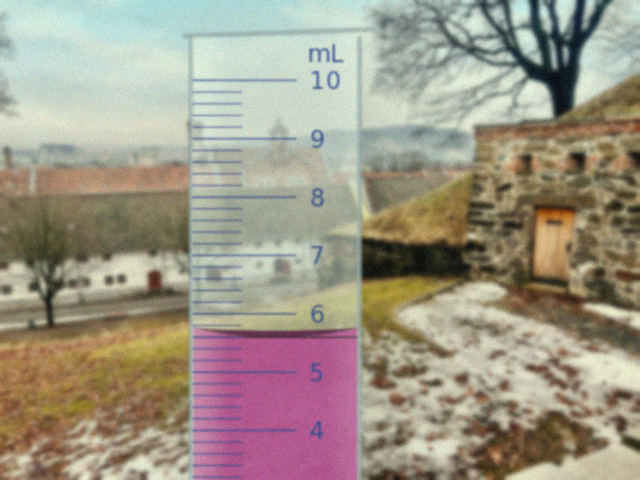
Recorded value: 5.6; mL
